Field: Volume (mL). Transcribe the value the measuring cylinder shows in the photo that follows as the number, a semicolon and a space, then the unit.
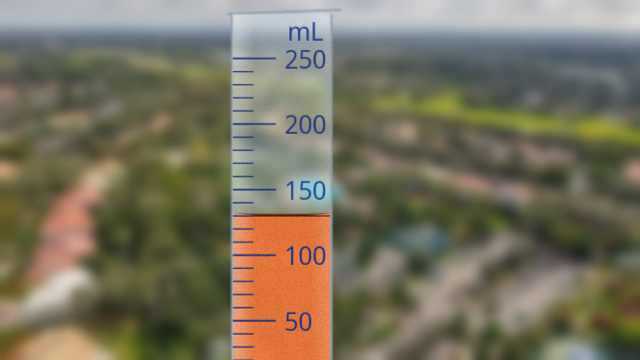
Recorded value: 130; mL
